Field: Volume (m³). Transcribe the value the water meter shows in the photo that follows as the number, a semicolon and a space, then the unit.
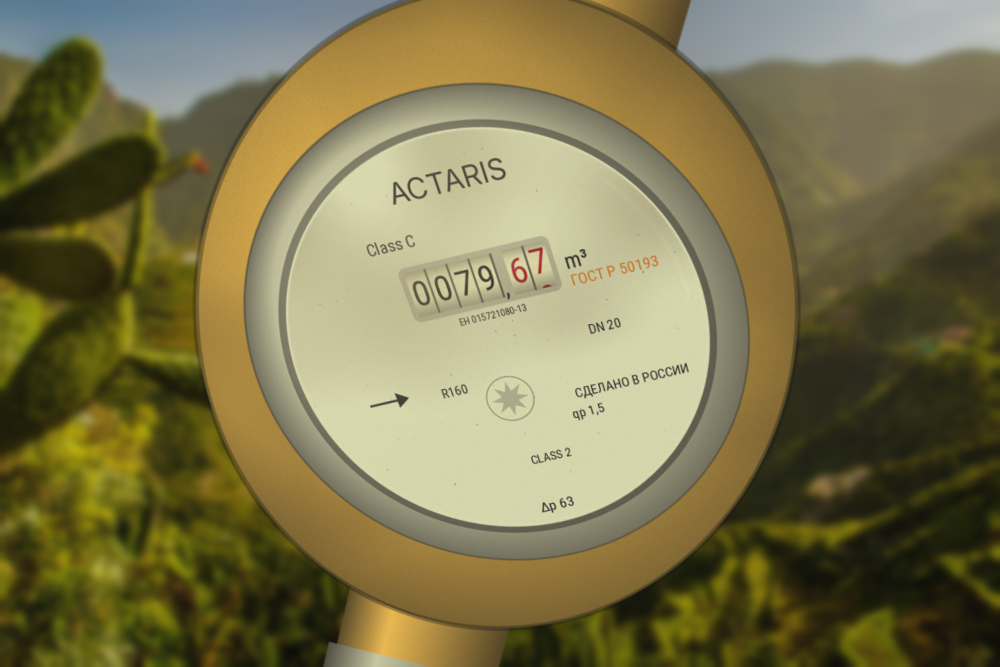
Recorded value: 79.67; m³
